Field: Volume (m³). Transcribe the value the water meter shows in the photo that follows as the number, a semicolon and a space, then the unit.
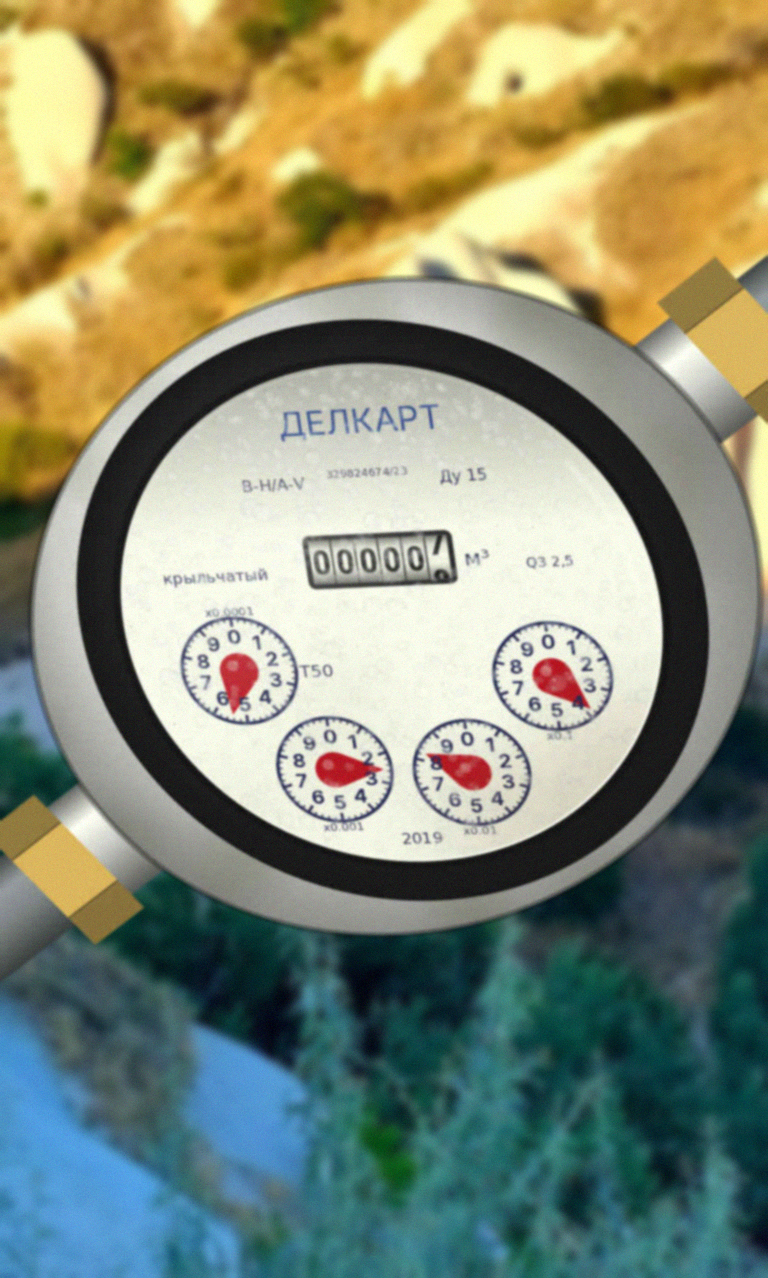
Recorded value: 7.3825; m³
